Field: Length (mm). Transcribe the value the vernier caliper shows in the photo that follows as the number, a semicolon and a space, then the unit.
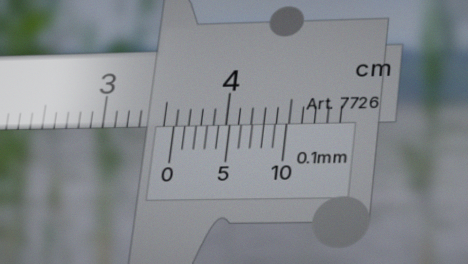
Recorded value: 35.8; mm
